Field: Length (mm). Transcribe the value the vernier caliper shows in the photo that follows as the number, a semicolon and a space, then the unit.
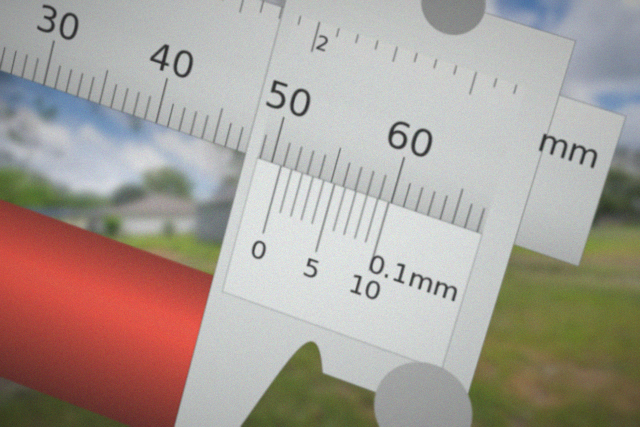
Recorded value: 50.8; mm
